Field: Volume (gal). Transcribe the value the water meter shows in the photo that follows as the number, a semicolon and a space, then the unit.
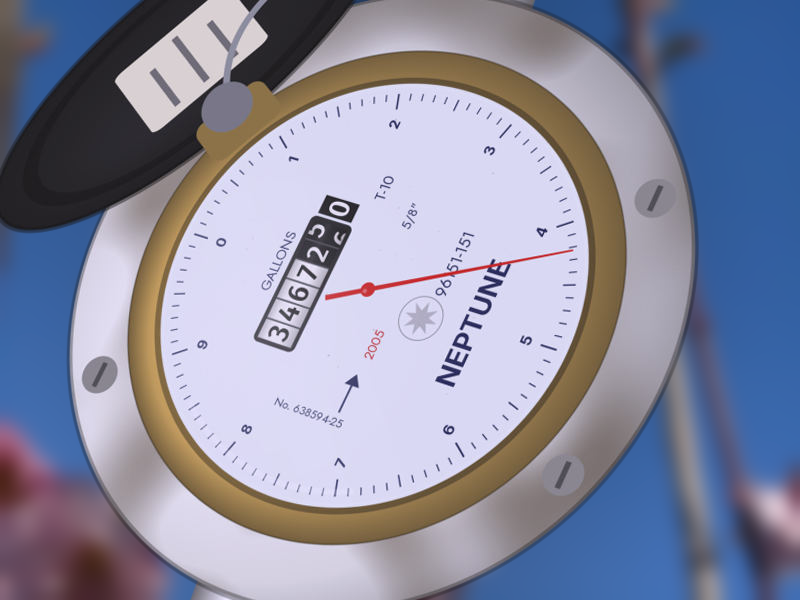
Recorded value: 3467254.2; gal
